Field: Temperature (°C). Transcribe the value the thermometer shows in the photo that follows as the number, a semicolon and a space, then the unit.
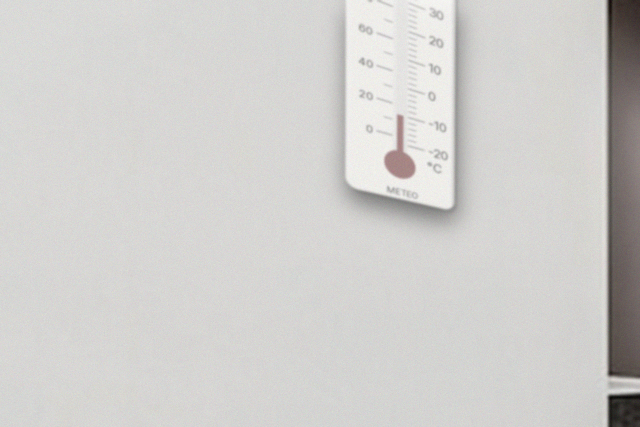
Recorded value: -10; °C
